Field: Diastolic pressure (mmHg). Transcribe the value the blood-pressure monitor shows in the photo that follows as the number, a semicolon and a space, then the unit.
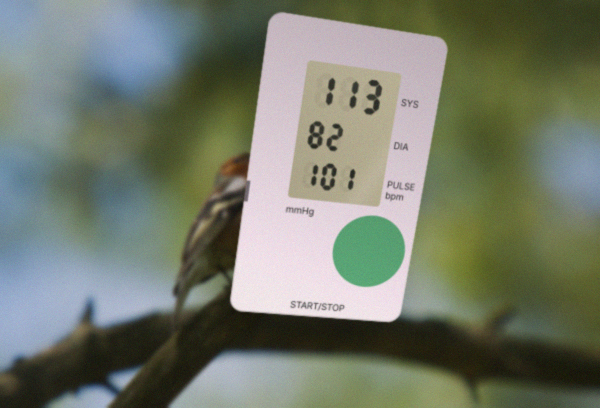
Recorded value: 82; mmHg
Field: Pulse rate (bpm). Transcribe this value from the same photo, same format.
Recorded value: 101; bpm
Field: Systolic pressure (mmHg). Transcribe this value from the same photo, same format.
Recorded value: 113; mmHg
